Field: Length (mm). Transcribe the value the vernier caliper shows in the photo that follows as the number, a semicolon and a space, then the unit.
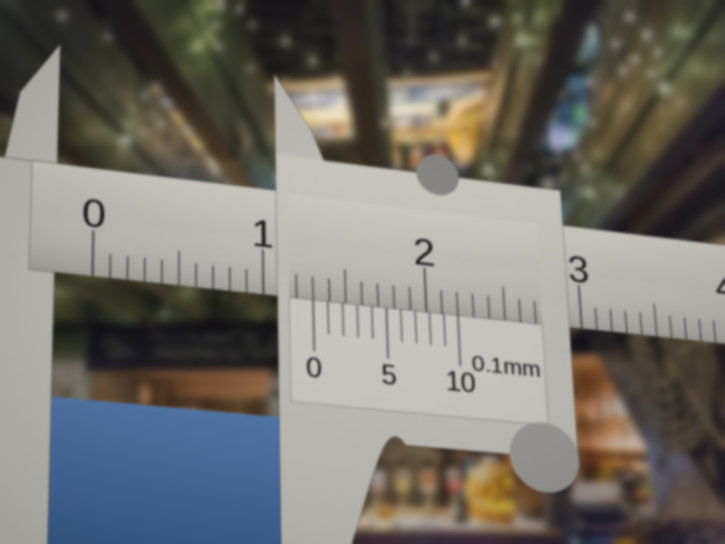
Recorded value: 13.0; mm
